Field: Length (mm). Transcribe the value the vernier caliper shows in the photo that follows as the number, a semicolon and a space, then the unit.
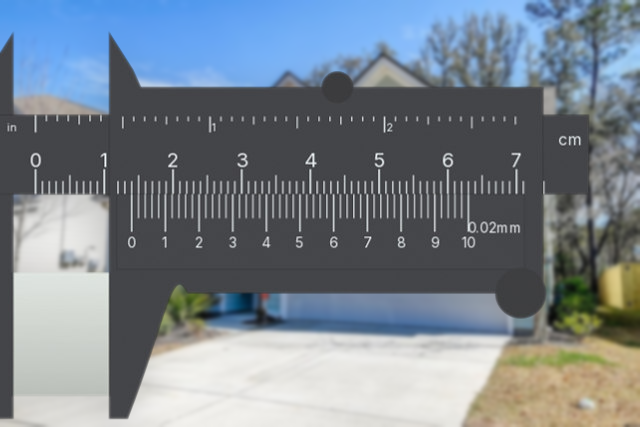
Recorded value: 14.0; mm
